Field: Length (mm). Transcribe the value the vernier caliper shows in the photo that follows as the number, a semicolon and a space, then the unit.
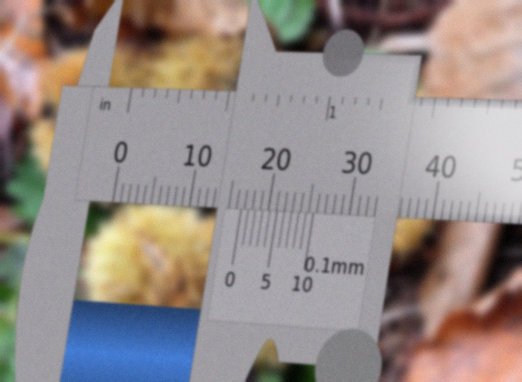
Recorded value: 16.6; mm
